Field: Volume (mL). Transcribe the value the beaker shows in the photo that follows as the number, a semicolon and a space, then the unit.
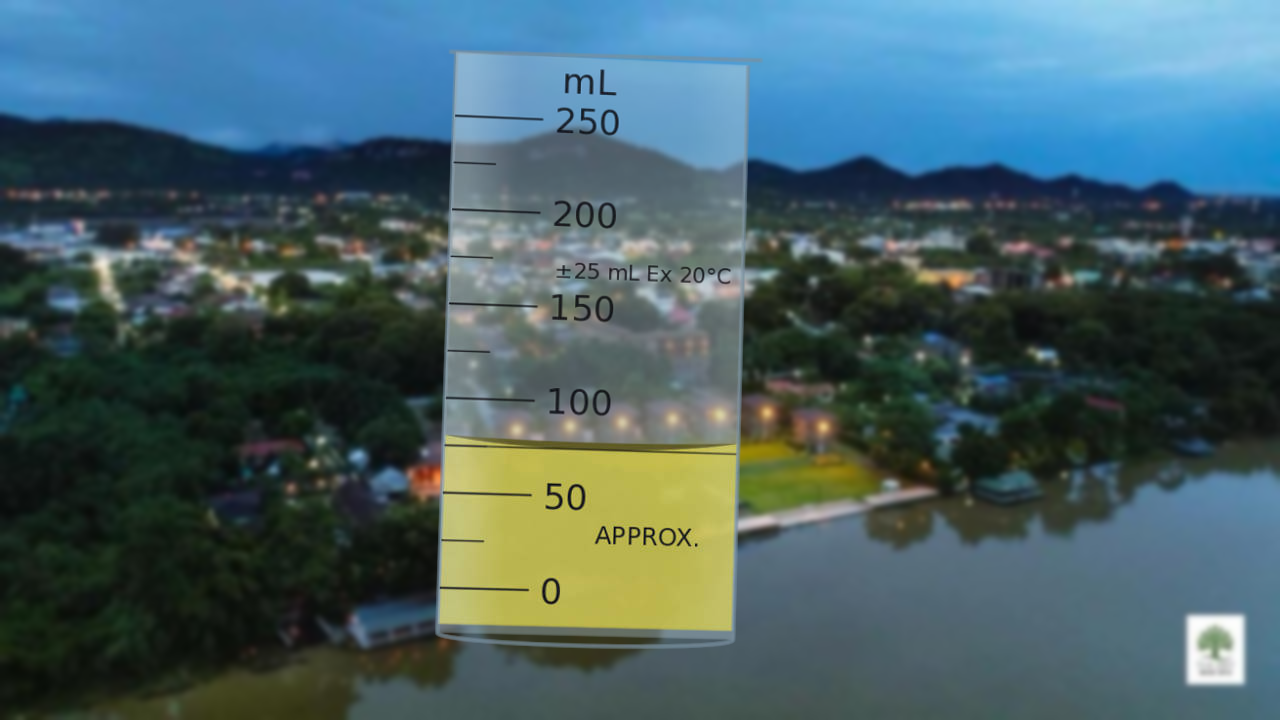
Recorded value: 75; mL
